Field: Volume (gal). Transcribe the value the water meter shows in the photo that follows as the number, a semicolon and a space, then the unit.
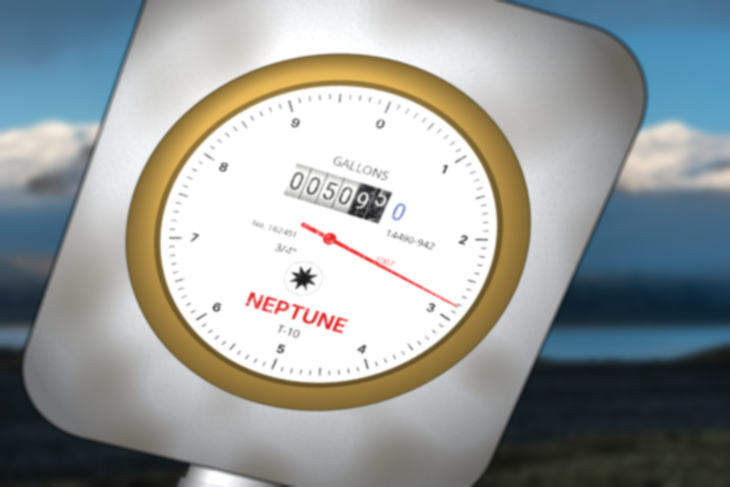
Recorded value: 50952.8; gal
